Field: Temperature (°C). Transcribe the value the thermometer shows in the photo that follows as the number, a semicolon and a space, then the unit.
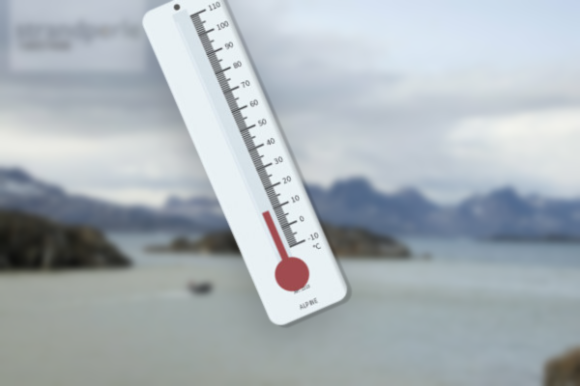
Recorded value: 10; °C
